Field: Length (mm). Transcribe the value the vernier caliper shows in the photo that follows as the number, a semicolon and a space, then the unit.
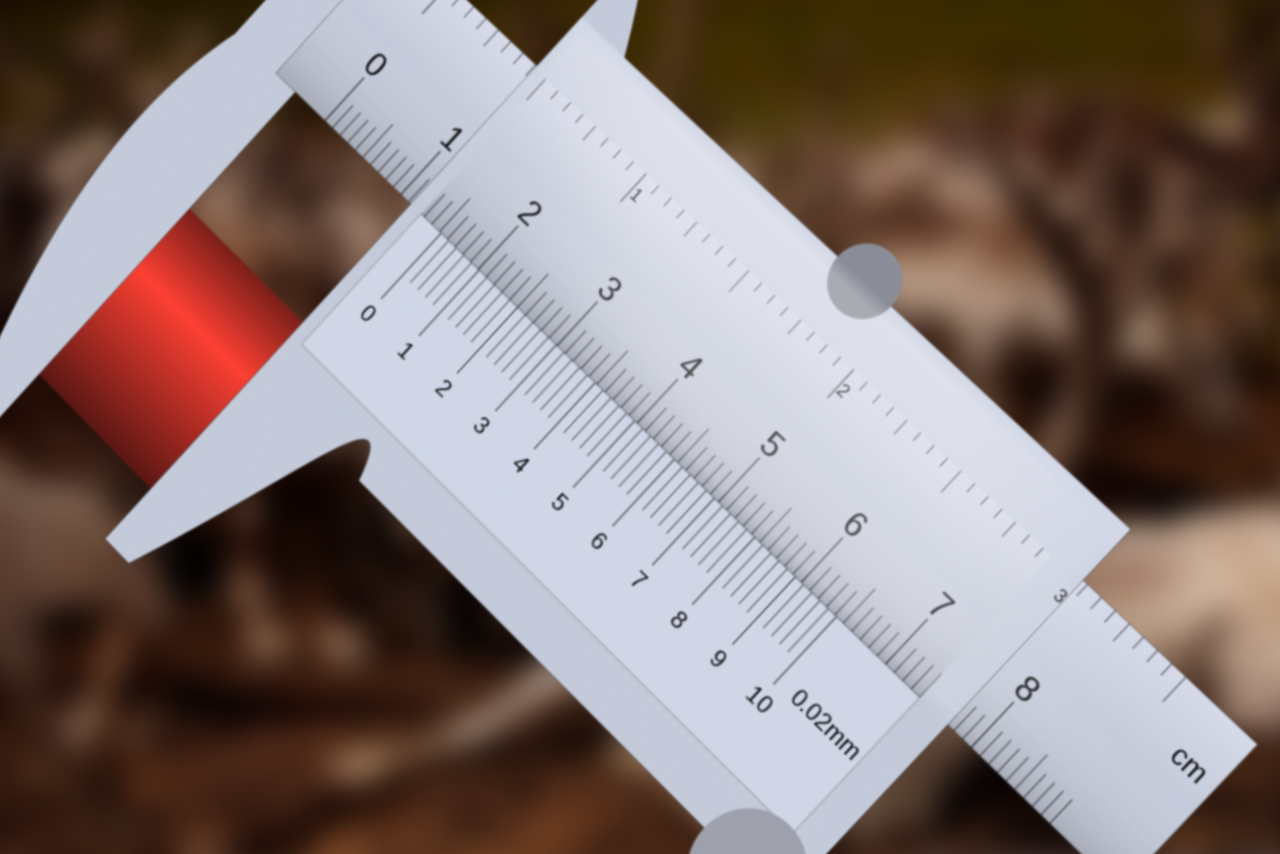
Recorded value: 15.2; mm
